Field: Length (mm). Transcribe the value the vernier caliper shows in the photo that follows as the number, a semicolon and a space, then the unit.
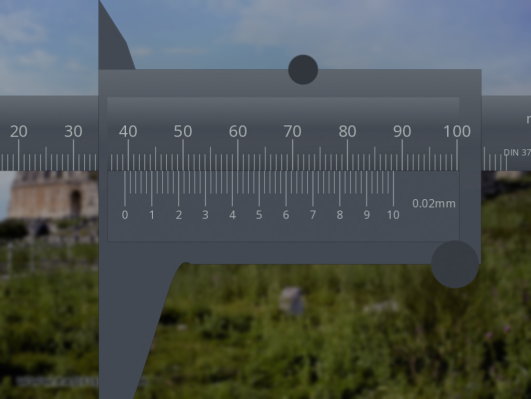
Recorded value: 39.4; mm
